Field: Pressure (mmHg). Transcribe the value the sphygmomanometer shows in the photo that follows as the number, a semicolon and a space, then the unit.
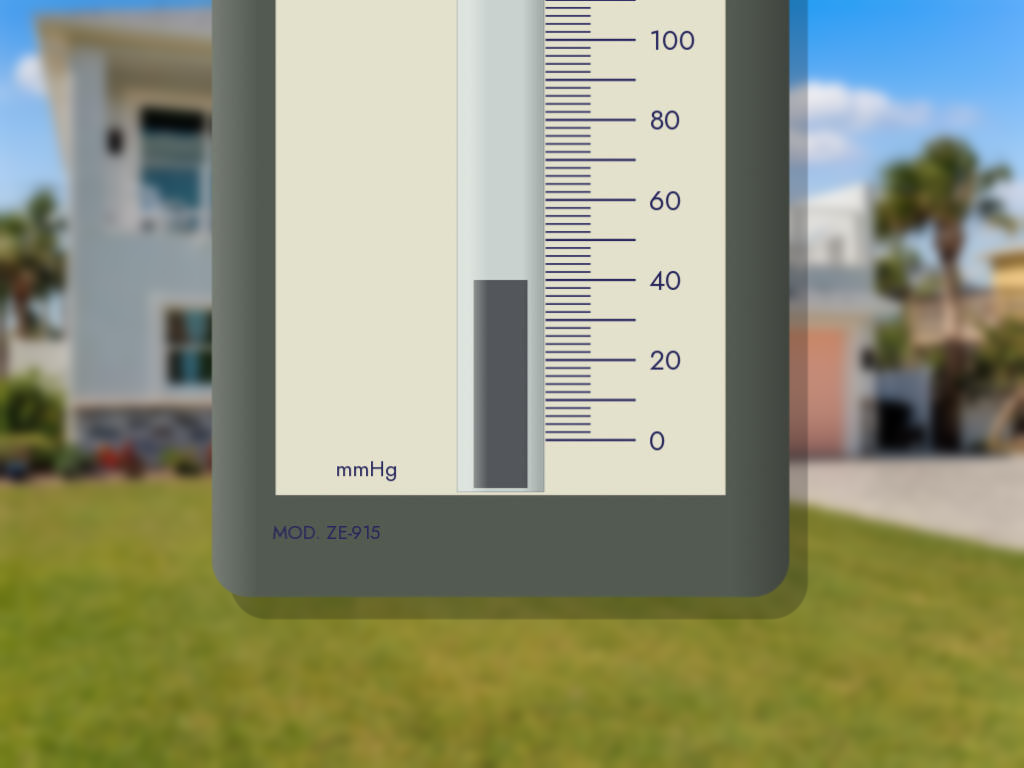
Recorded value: 40; mmHg
